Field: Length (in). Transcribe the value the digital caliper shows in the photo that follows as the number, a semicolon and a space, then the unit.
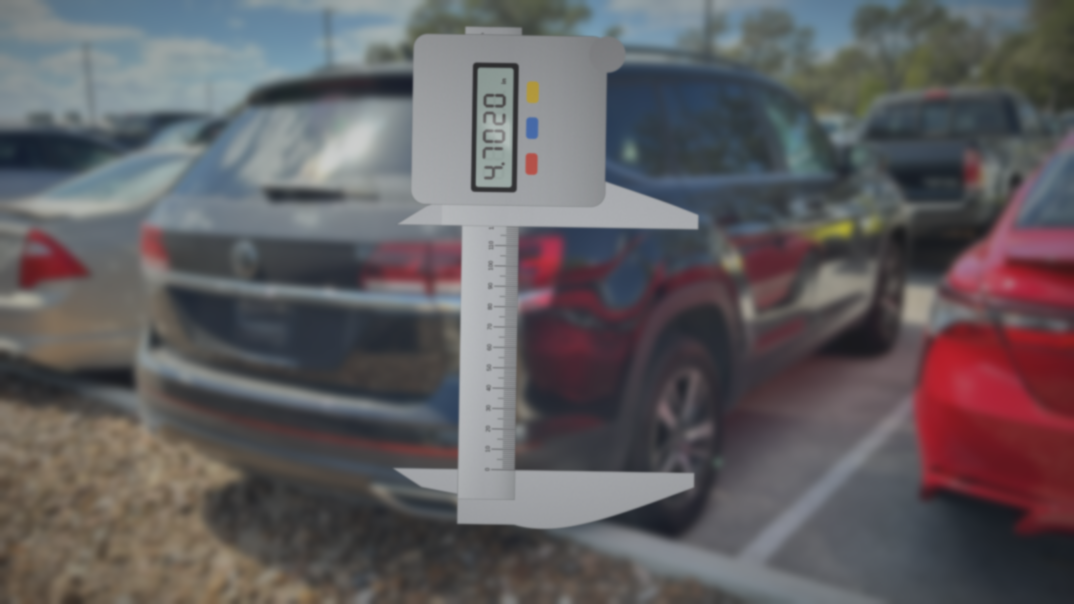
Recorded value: 4.7020; in
